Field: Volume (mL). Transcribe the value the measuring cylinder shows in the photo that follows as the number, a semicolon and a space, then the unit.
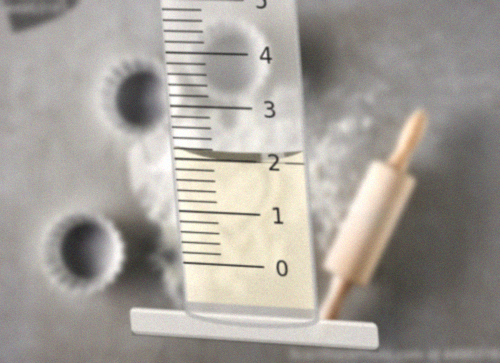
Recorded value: 2; mL
